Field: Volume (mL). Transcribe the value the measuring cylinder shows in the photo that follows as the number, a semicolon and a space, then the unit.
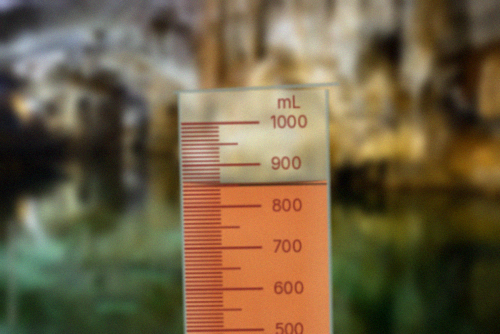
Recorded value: 850; mL
